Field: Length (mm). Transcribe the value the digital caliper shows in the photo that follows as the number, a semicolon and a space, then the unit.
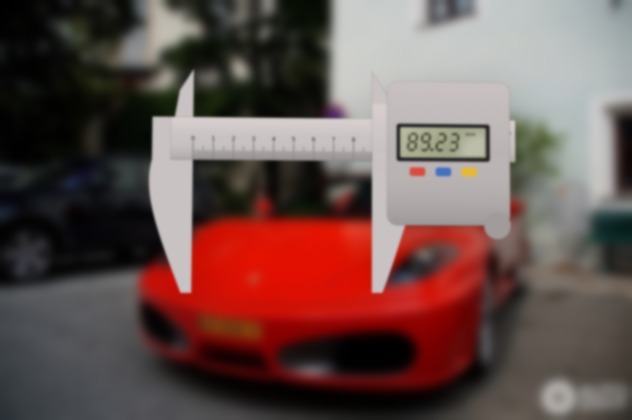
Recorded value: 89.23; mm
